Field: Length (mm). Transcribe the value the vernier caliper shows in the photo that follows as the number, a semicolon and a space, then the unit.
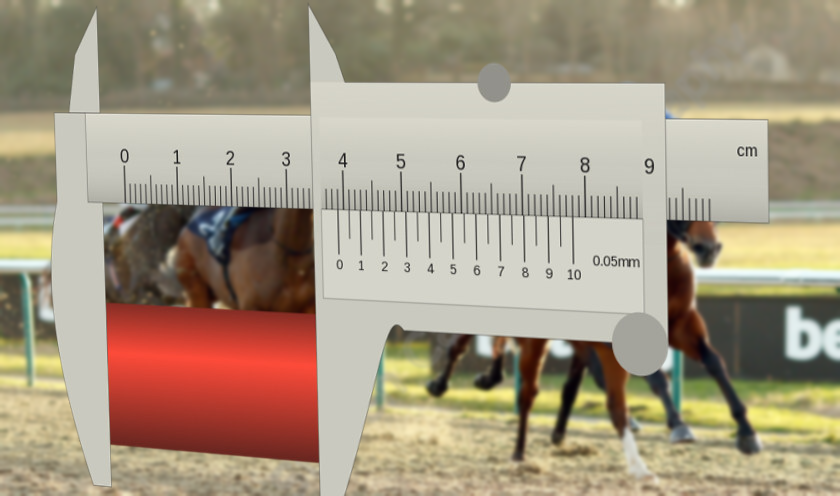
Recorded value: 39.0; mm
